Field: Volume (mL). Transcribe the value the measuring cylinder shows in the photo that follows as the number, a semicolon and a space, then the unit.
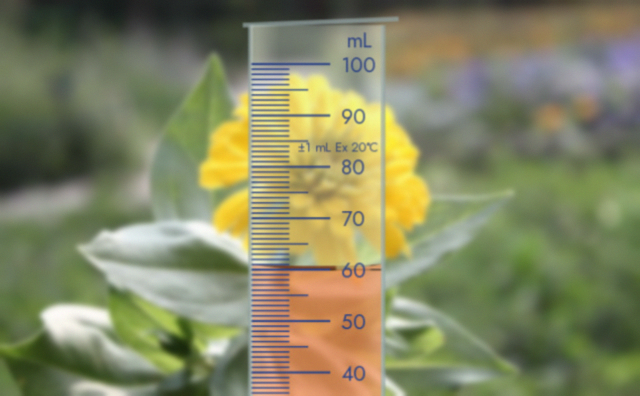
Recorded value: 60; mL
